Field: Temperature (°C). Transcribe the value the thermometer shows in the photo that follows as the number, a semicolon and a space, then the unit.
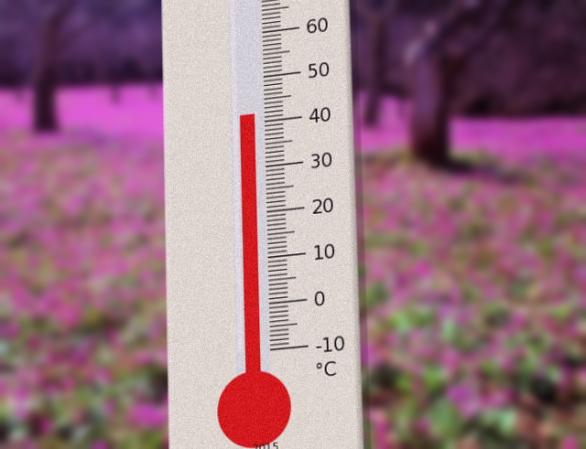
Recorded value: 42; °C
